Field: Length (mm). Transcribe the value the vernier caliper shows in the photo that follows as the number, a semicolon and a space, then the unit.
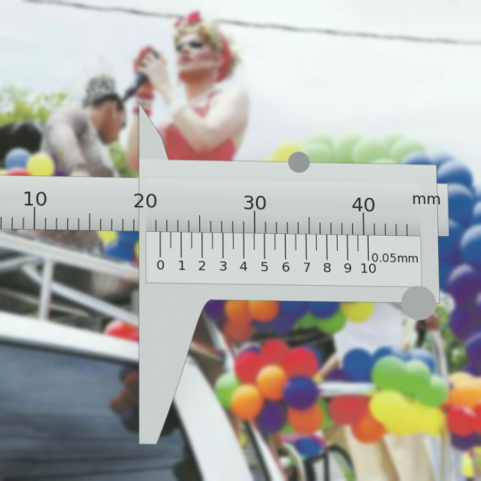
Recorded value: 21.4; mm
